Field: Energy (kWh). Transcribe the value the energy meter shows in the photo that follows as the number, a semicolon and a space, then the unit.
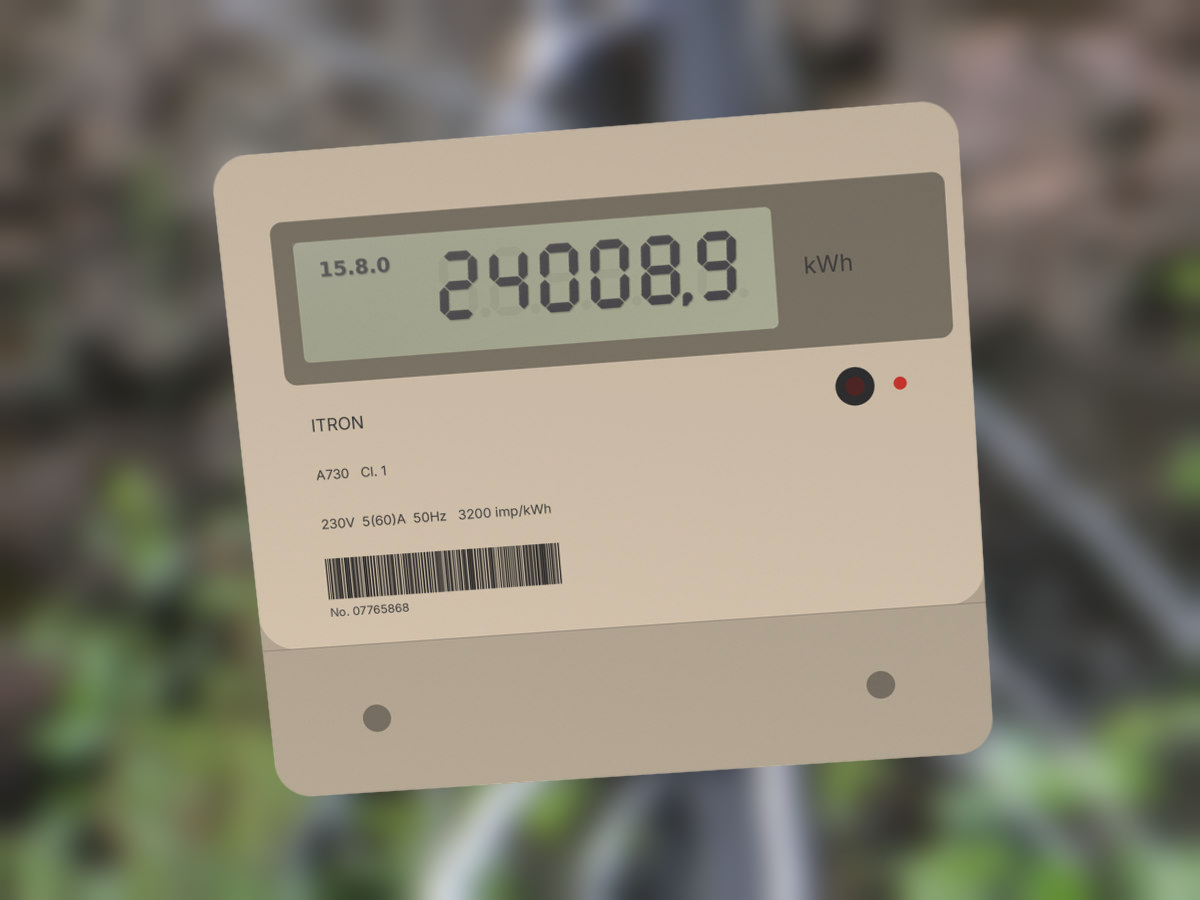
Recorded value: 24008.9; kWh
